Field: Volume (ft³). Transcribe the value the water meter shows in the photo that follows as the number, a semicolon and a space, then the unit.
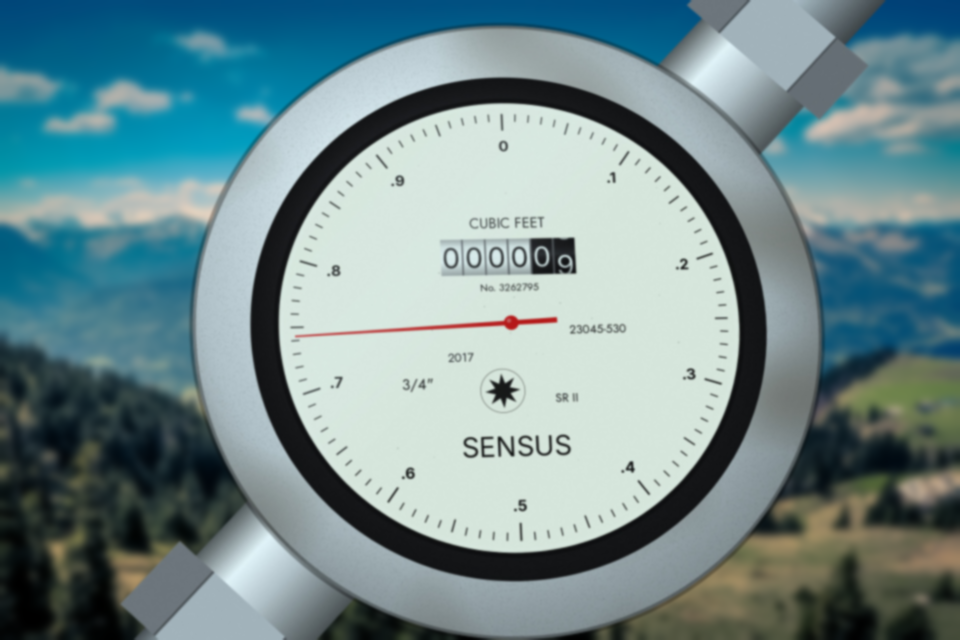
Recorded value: 8.74; ft³
